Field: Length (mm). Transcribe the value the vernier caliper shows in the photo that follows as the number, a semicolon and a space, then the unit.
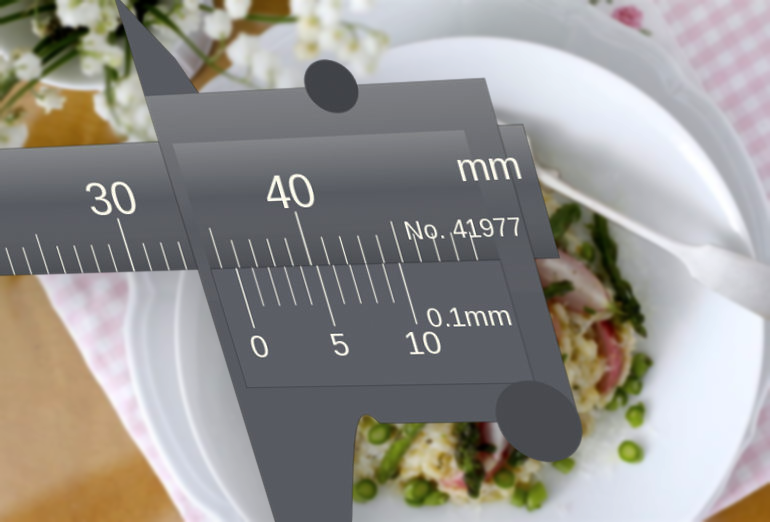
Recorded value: 35.8; mm
